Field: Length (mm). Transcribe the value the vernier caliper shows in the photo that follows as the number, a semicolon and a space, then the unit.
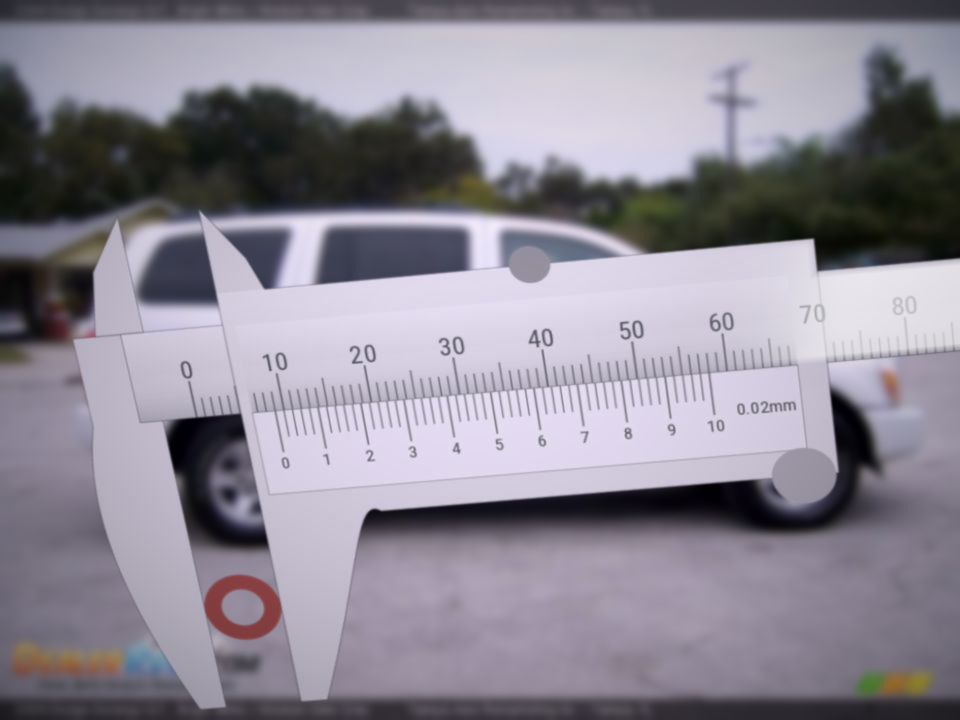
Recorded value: 9.0; mm
